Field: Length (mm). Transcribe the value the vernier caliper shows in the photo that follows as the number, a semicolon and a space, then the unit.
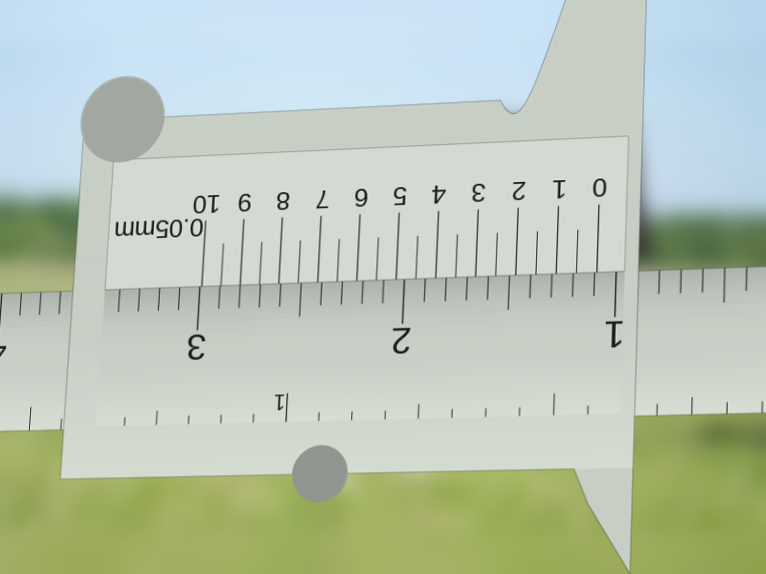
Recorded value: 10.9; mm
